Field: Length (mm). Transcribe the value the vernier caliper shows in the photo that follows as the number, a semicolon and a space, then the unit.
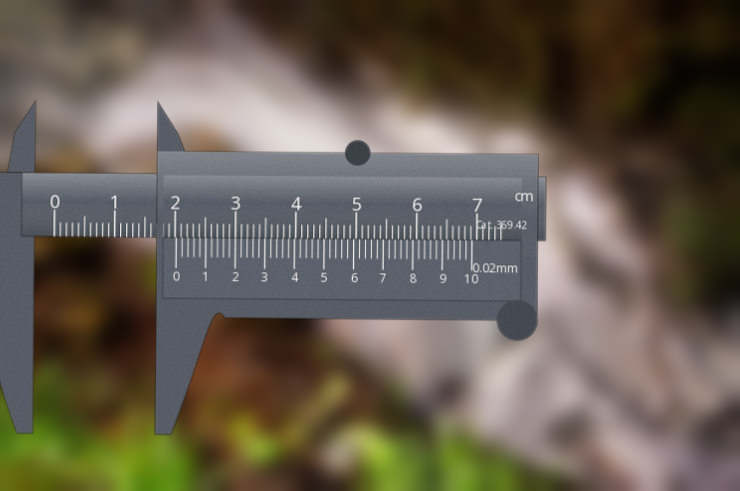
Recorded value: 20.2; mm
